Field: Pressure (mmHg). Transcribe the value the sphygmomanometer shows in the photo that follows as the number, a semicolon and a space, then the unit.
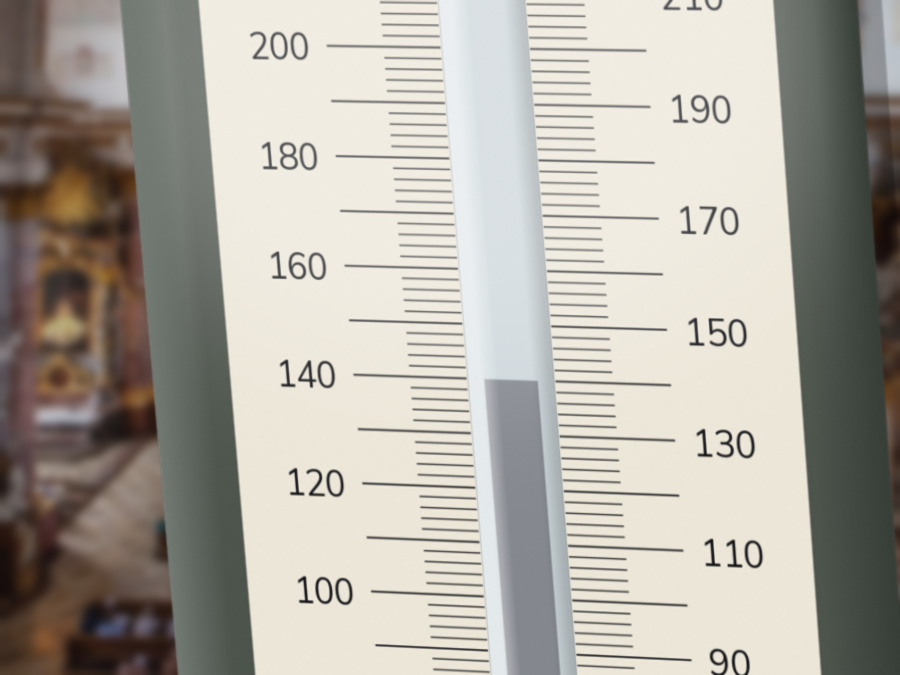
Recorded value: 140; mmHg
